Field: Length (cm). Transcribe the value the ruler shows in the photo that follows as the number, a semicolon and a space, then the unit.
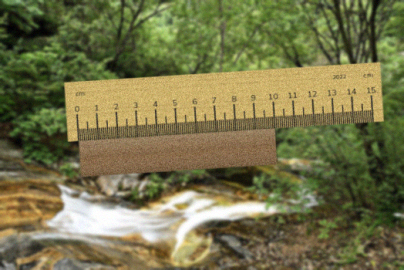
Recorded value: 10; cm
